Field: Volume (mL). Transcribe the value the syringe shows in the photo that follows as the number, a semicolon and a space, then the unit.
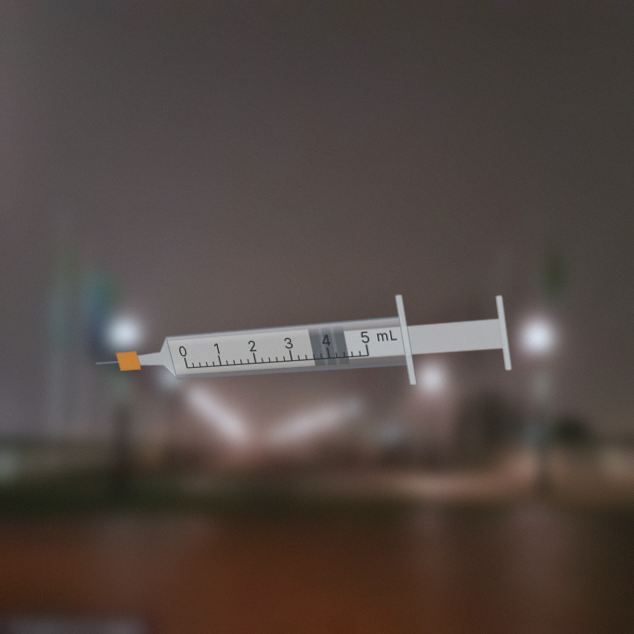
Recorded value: 3.6; mL
